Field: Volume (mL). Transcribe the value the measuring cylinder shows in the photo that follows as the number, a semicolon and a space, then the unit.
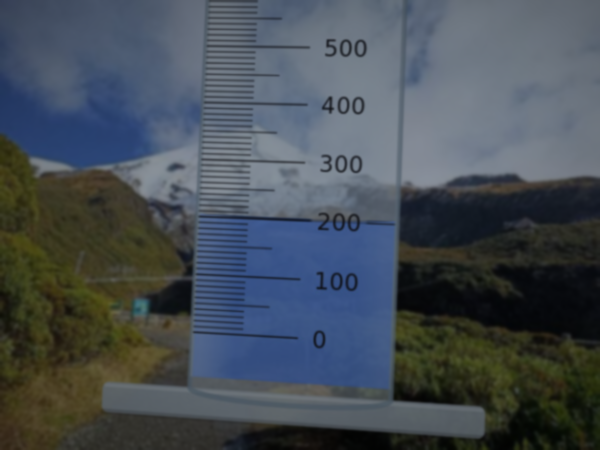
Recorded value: 200; mL
